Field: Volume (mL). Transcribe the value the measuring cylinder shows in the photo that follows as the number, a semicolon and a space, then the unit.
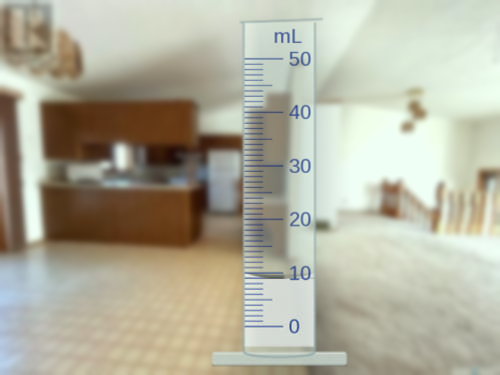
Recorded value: 9; mL
